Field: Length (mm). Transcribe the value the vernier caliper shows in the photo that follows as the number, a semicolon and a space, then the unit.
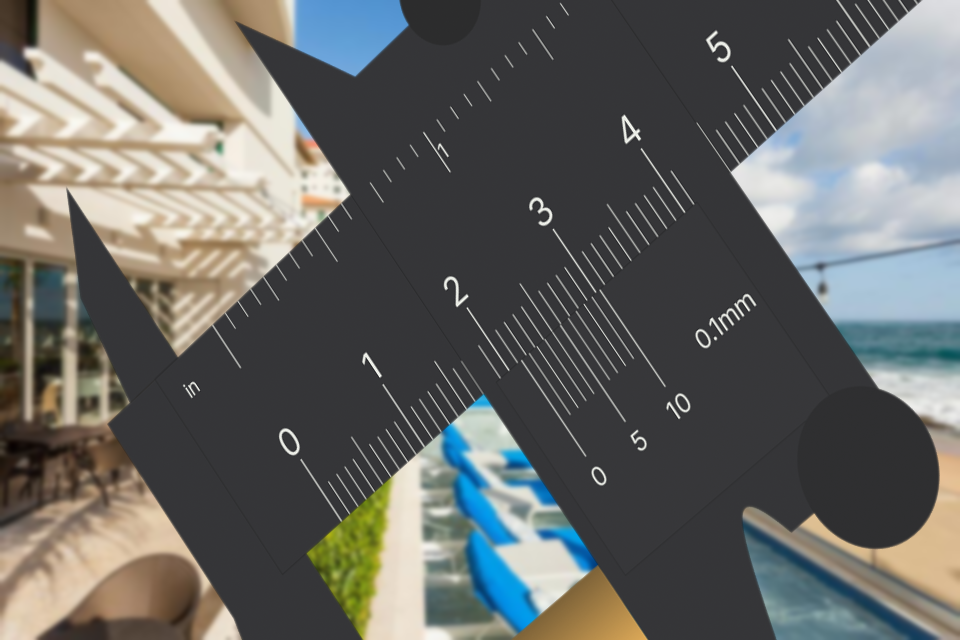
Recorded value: 21.4; mm
